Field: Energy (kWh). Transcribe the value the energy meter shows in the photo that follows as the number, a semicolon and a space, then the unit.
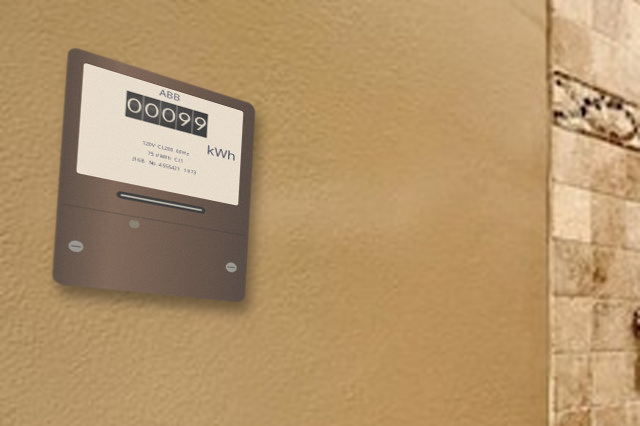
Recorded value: 99; kWh
